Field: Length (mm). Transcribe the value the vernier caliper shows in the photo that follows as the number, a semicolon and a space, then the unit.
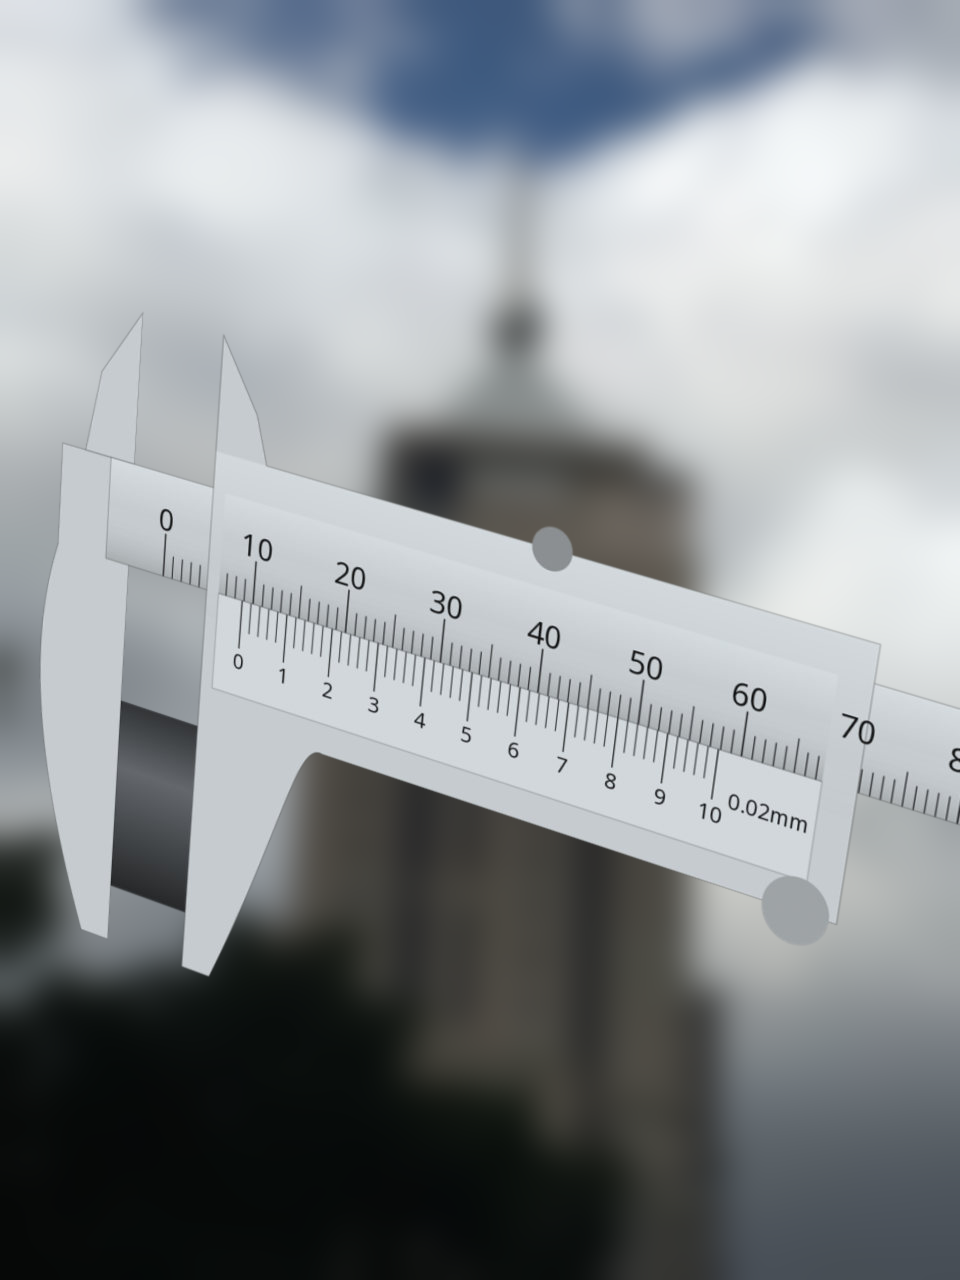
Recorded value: 8.8; mm
